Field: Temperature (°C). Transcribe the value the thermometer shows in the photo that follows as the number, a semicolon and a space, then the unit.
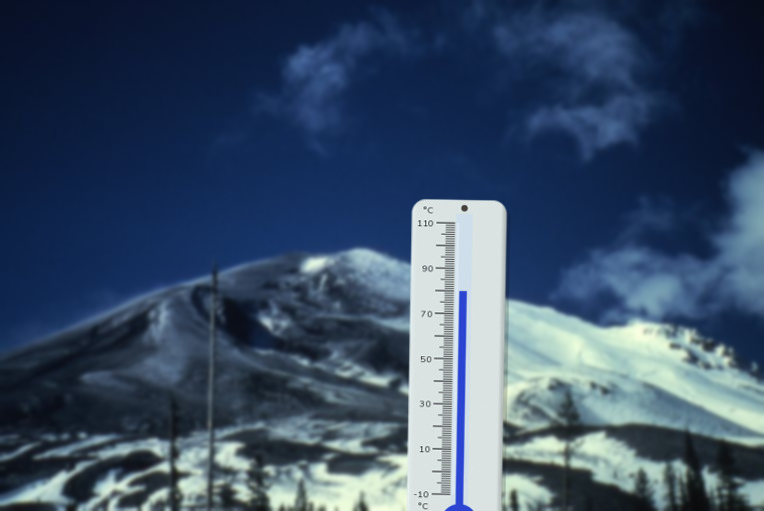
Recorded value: 80; °C
